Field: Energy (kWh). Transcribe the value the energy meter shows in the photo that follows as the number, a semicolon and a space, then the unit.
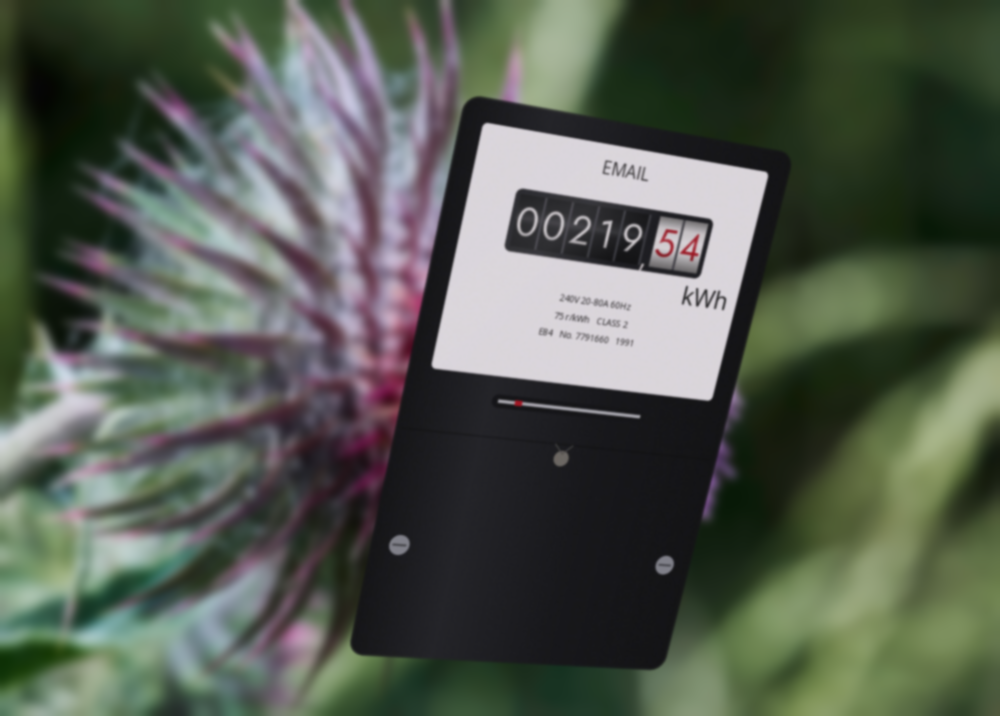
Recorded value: 219.54; kWh
